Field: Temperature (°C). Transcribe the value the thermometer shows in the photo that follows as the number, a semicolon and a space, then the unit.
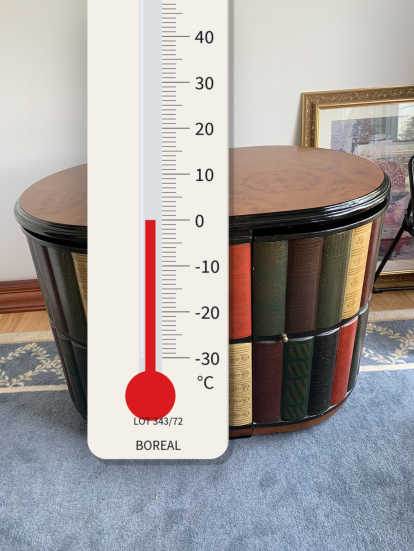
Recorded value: 0; °C
